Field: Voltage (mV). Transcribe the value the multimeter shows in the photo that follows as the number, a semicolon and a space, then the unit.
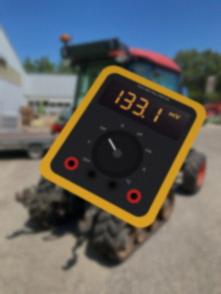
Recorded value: 133.1; mV
